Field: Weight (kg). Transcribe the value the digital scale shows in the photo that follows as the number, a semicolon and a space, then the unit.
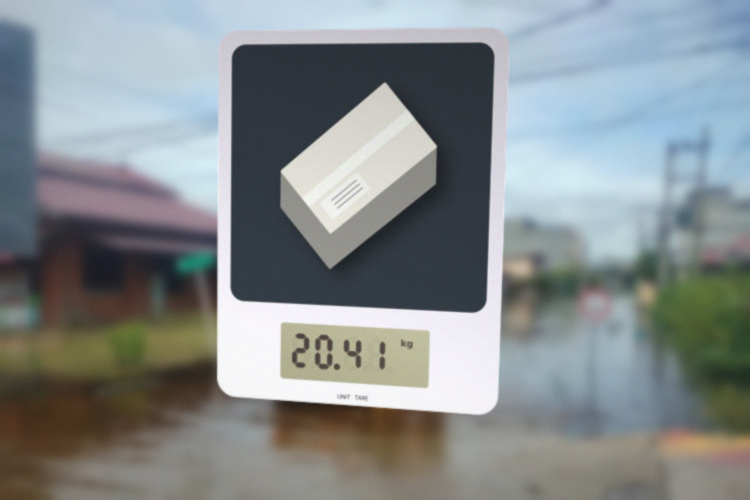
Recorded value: 20.41; kg
